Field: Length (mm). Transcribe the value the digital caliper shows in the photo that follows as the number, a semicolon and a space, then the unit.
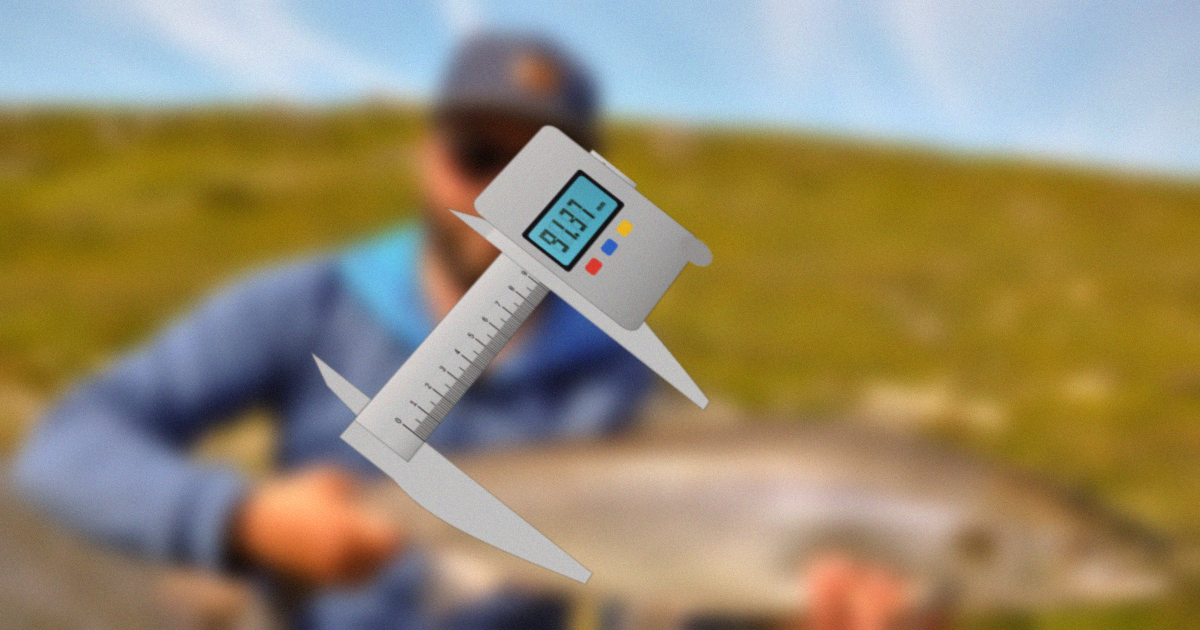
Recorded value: 91.37; mm
